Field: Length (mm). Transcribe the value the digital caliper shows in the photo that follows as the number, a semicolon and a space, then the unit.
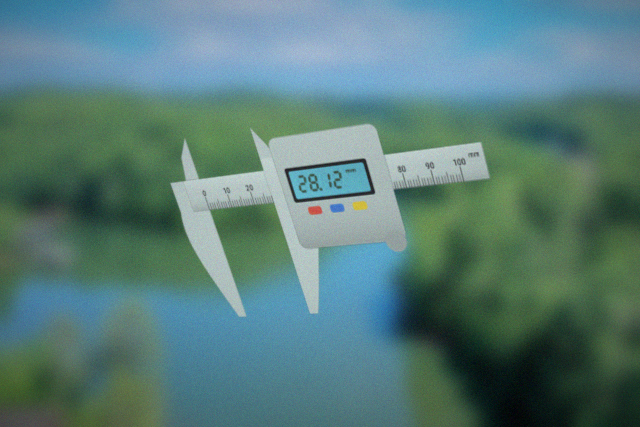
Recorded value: 28.12; mm
